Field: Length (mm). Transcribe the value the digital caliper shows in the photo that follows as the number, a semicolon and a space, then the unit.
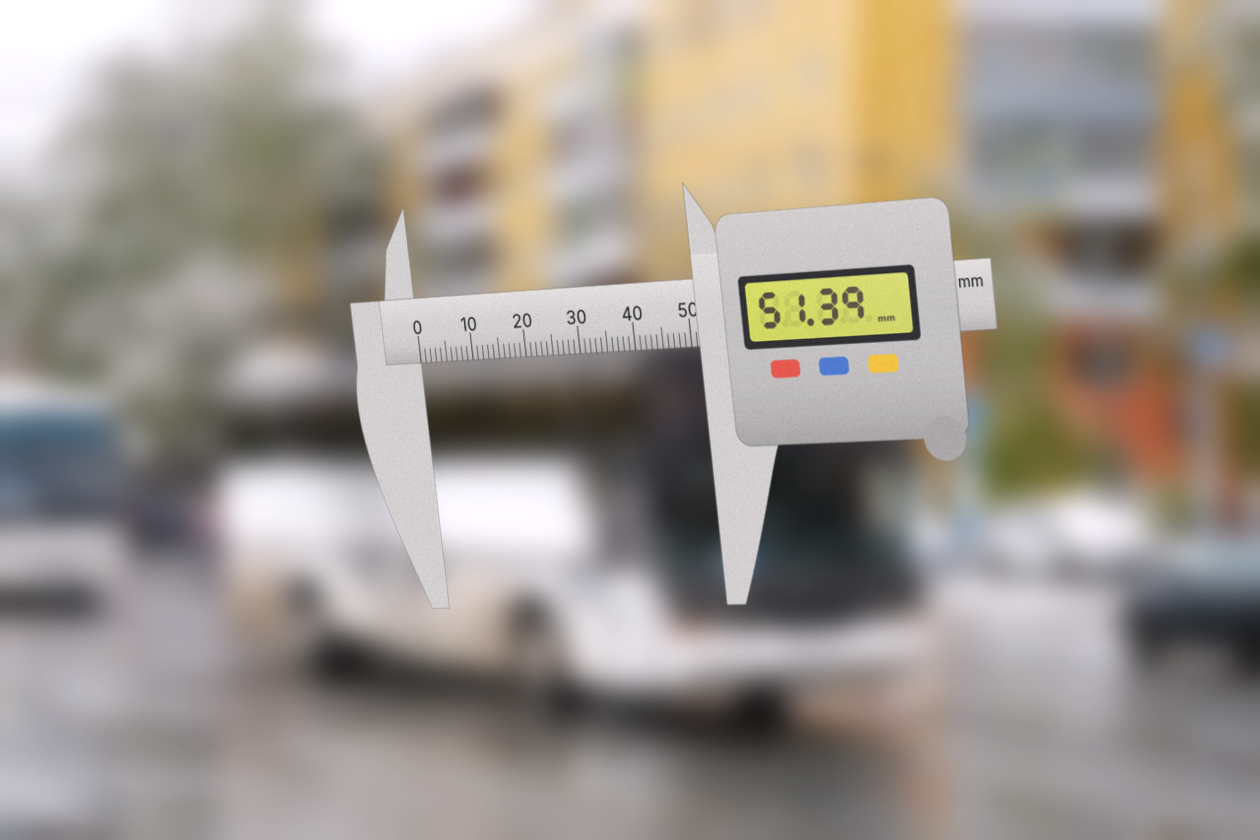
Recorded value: 51.39; mm
